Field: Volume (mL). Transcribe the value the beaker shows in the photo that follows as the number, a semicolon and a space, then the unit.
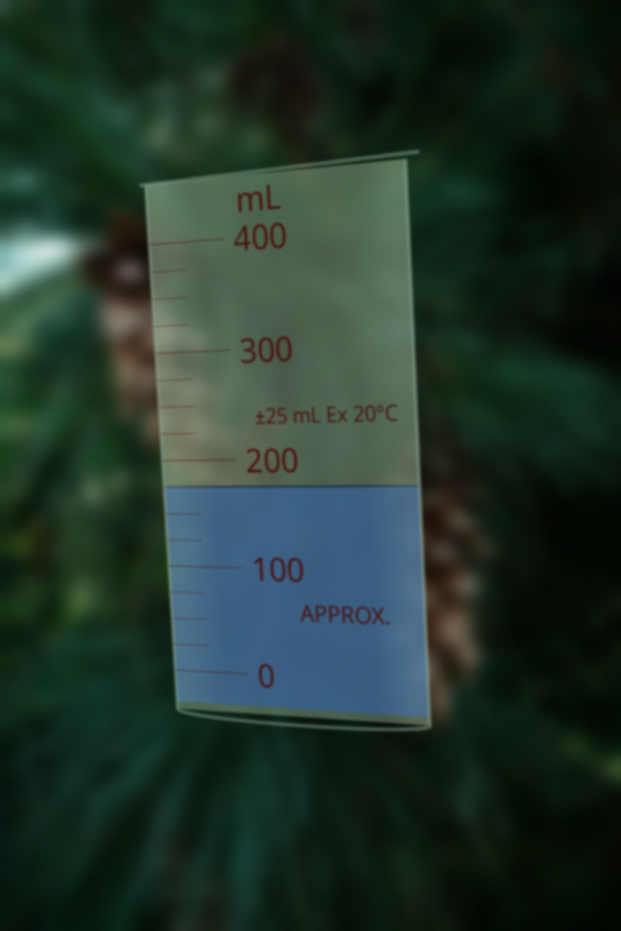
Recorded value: 175; mL
